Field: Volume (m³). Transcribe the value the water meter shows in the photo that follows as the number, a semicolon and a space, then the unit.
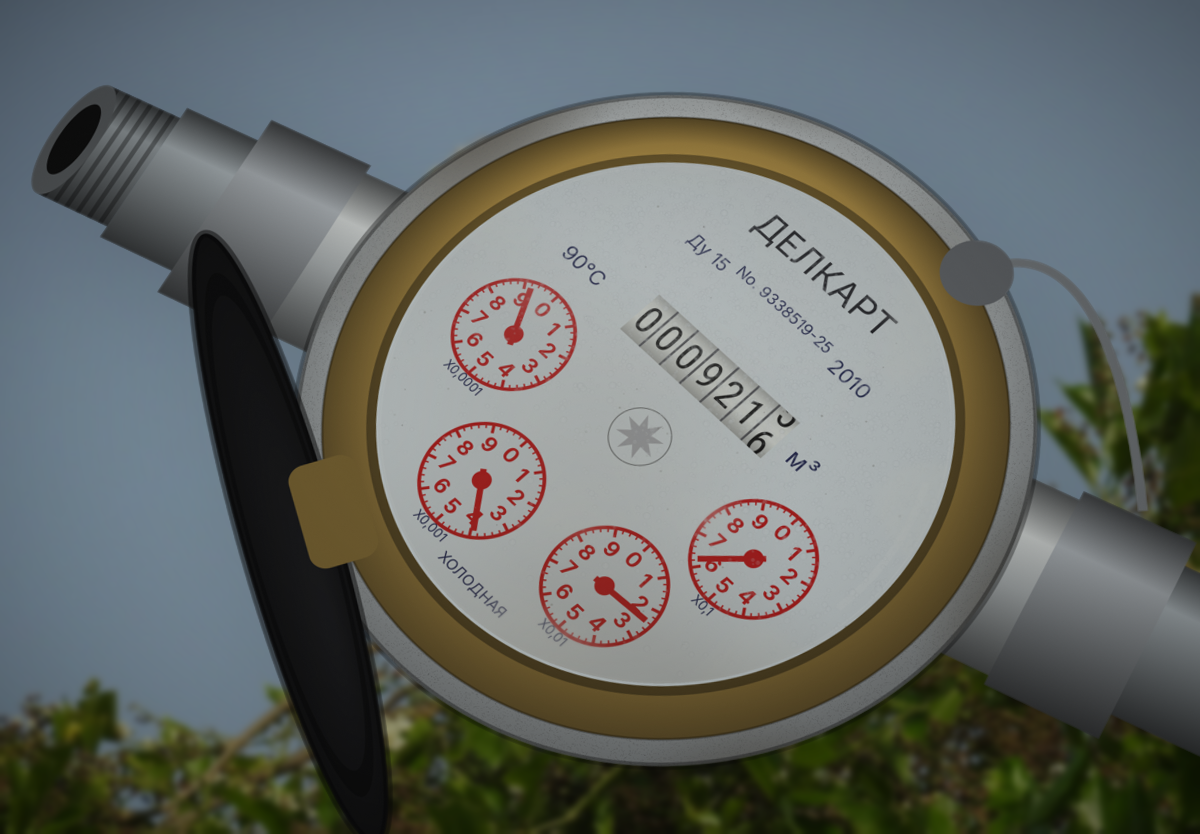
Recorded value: 9215.6239; m³
